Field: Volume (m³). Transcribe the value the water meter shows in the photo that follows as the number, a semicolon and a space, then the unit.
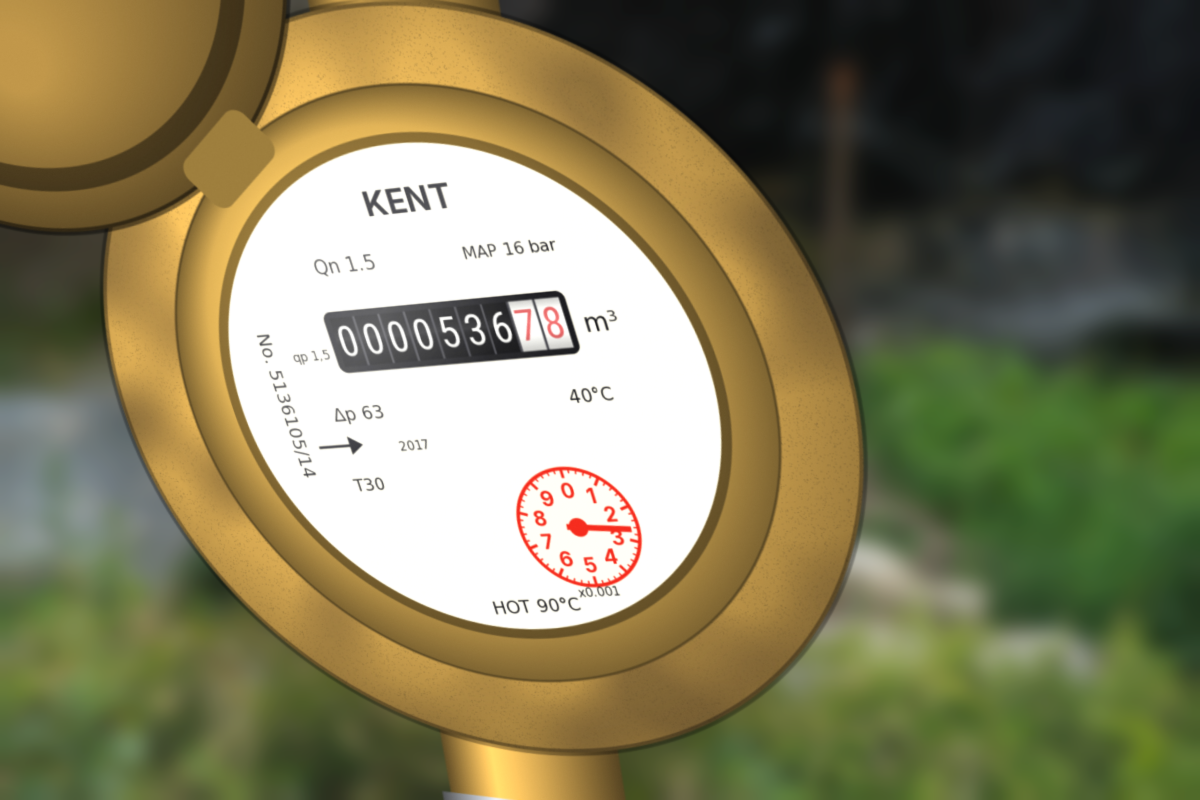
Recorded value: 536.782; m³
